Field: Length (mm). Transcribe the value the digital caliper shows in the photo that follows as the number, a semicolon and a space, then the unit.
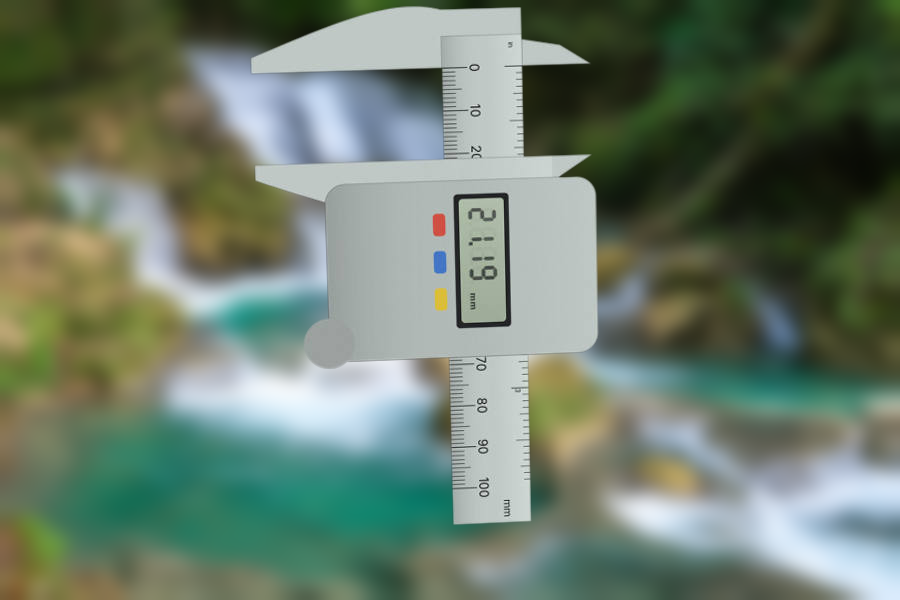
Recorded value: 21.19; mm
